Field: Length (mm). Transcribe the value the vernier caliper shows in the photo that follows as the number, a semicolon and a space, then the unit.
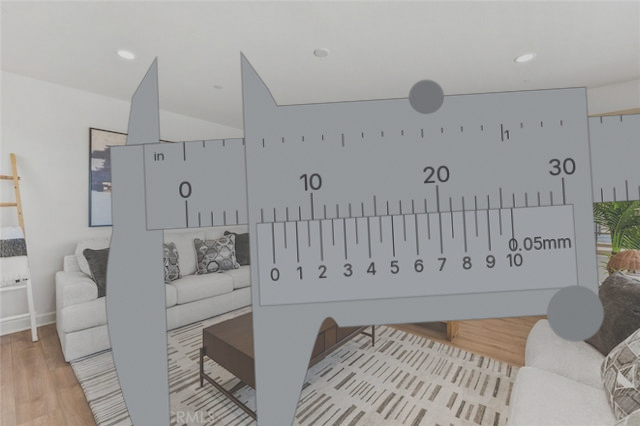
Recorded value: 6.8; mm
